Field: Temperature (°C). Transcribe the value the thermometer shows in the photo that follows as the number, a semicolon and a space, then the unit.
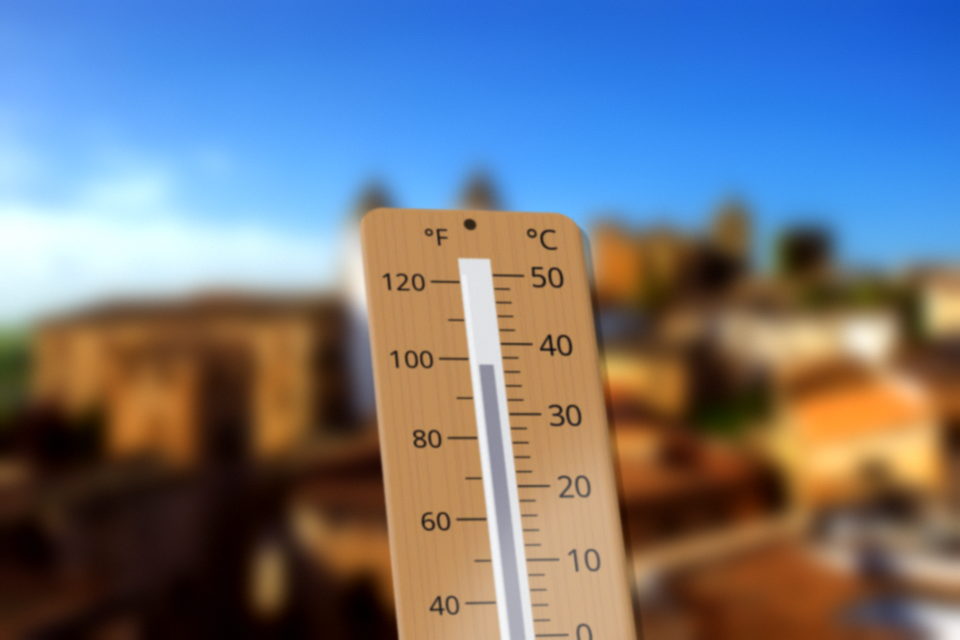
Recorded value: 37; °C
